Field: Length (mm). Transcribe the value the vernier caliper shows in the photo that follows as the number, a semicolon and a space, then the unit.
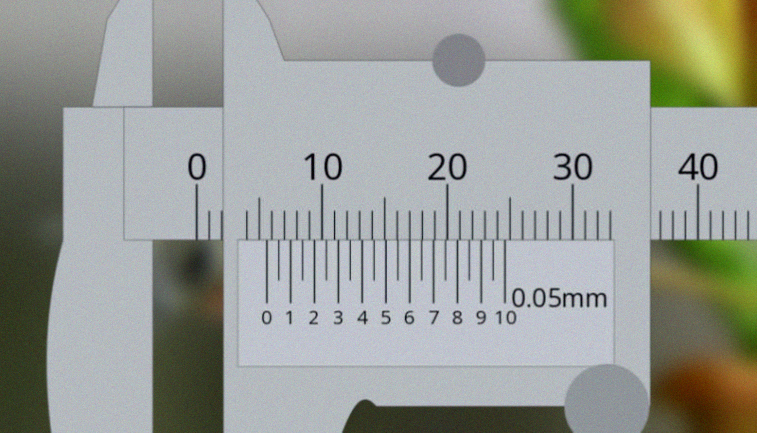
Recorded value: 5.6; mm
